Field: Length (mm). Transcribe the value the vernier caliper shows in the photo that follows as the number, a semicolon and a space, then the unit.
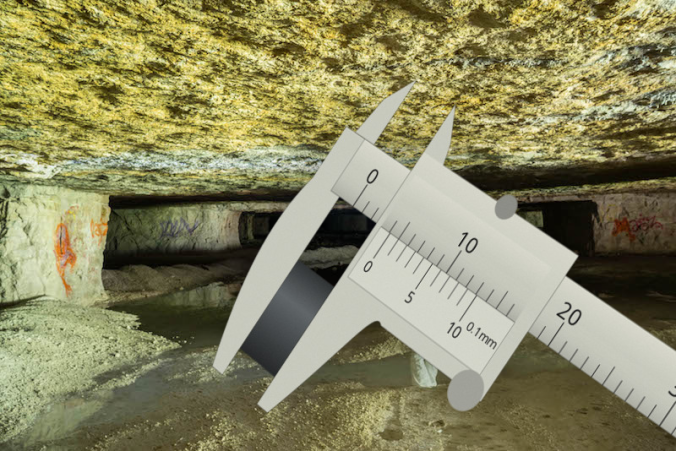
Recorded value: 4.1; mm
